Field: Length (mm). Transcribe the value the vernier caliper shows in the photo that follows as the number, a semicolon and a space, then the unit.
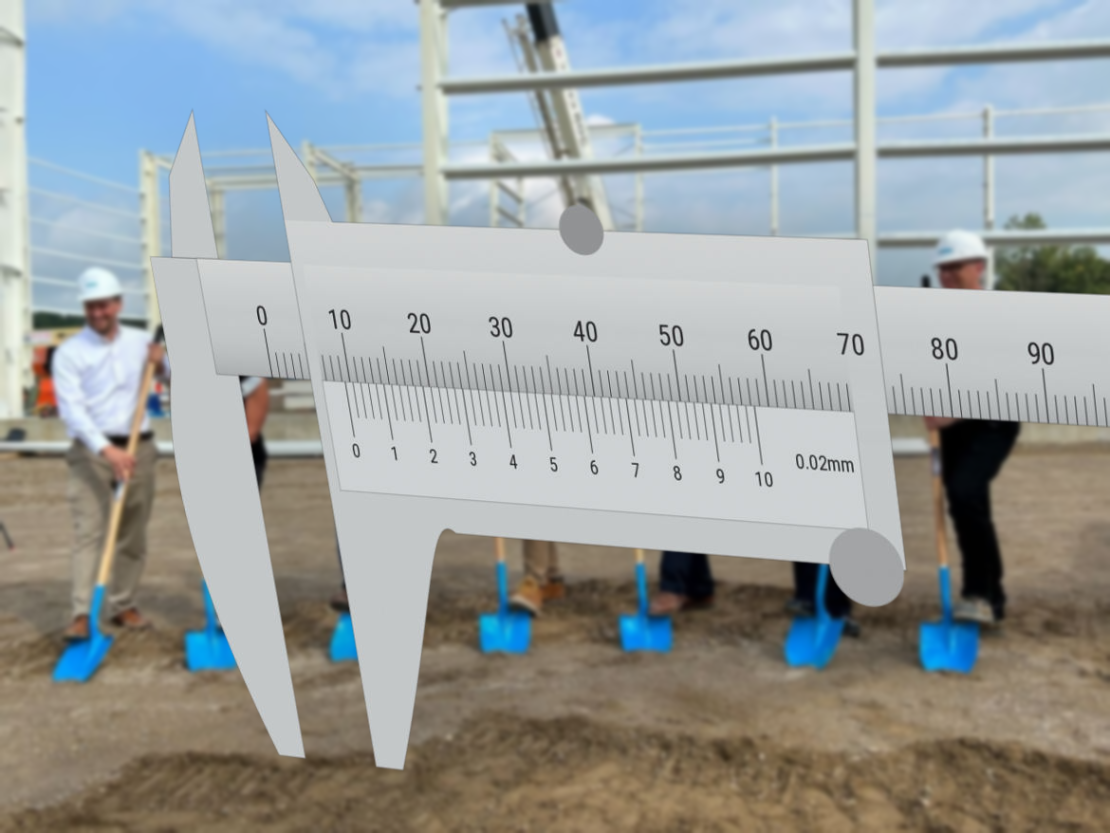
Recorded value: 9.4; mm
